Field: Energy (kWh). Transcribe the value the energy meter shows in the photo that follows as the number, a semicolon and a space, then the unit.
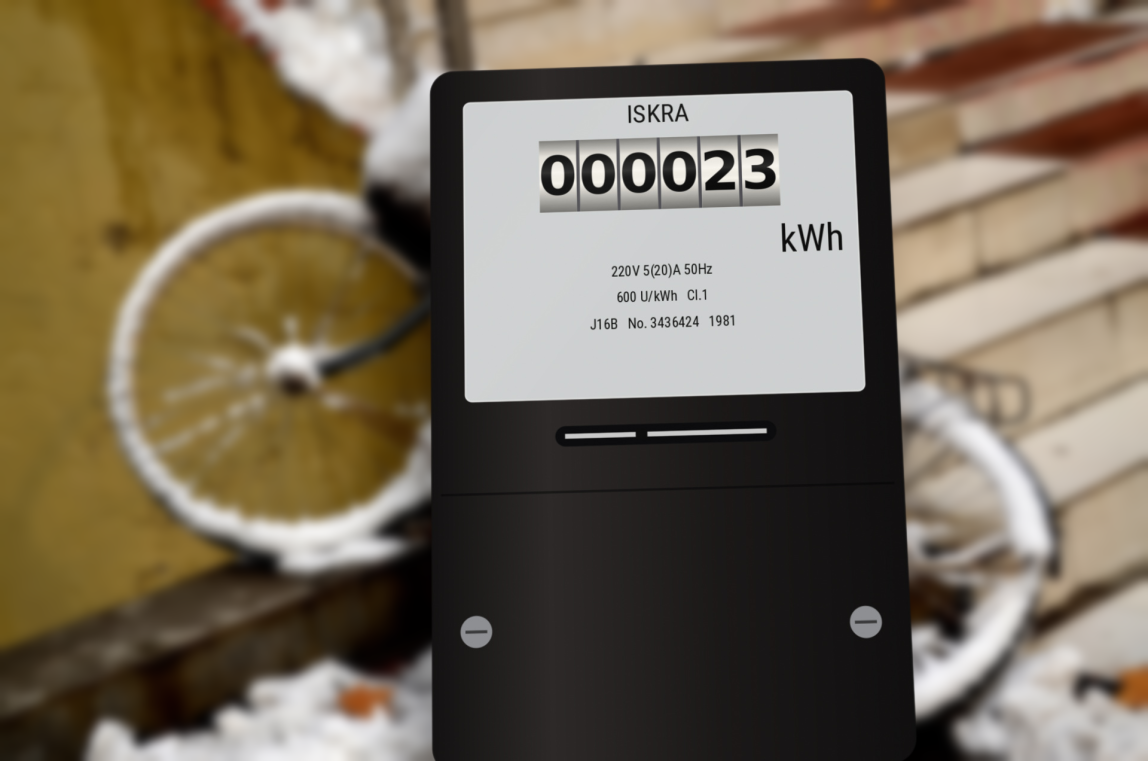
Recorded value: 23; kWh
